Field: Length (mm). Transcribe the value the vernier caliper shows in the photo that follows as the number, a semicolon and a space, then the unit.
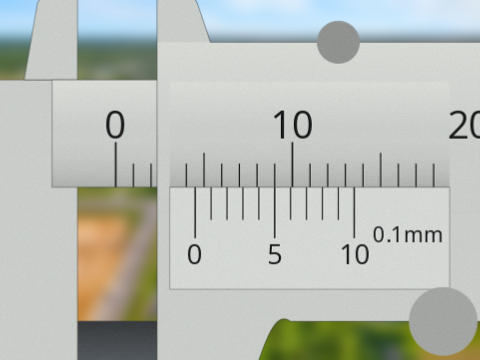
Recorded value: 4.5; mm
